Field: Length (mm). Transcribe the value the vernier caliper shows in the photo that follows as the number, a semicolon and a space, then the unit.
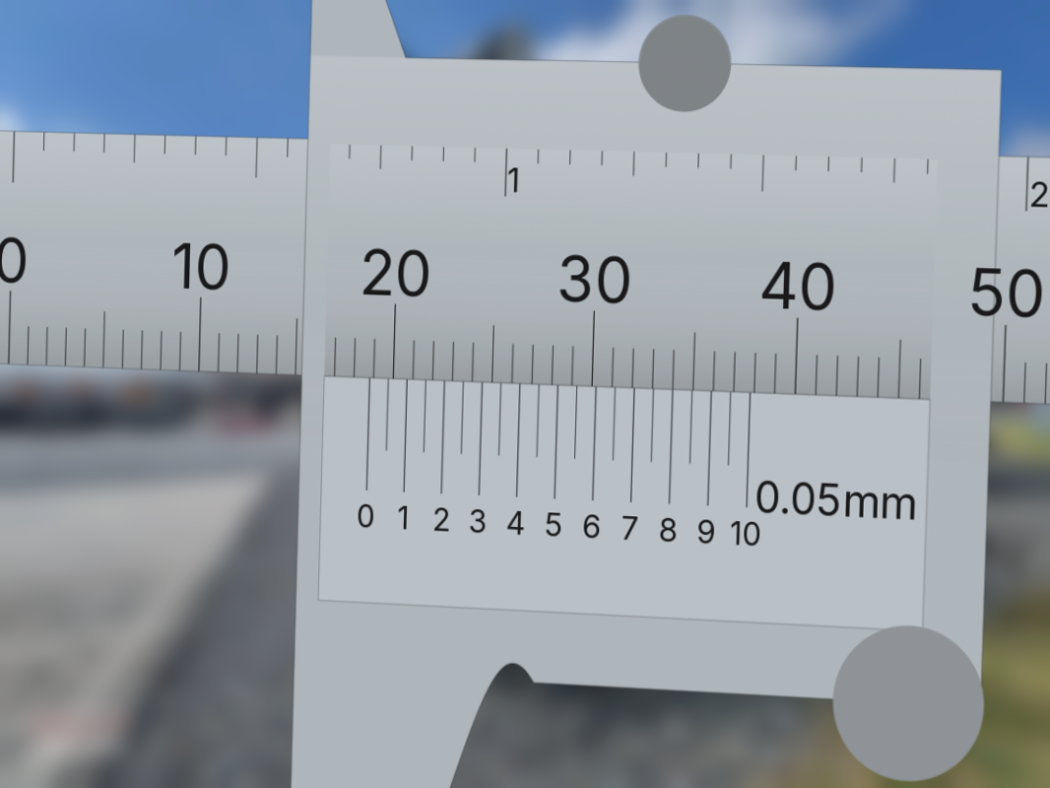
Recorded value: 18.8; mm
